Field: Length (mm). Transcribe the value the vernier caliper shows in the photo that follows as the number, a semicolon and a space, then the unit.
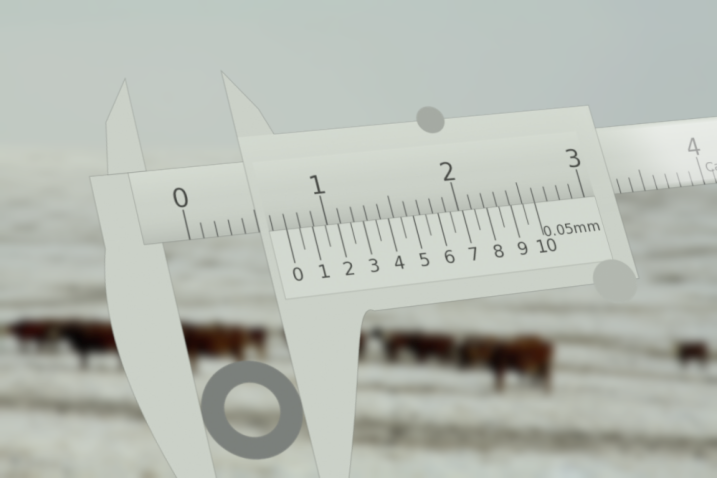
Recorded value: 7.0; mm
